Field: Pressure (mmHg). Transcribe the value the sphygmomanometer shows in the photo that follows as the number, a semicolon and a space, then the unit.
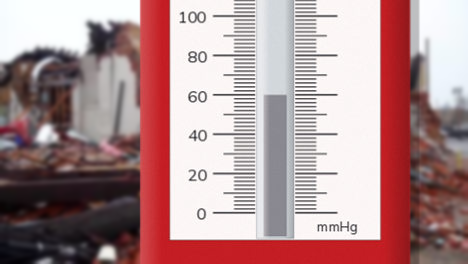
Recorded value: 60; mmHg
